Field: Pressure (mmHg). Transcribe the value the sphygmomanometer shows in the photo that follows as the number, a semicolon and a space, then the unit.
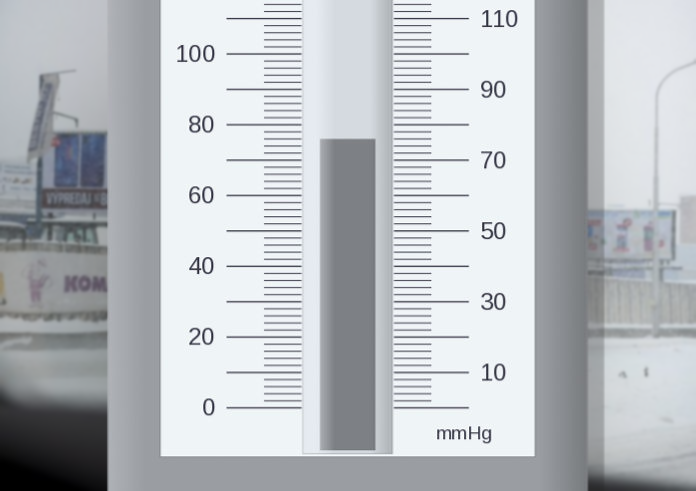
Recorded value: 76; mmHg
